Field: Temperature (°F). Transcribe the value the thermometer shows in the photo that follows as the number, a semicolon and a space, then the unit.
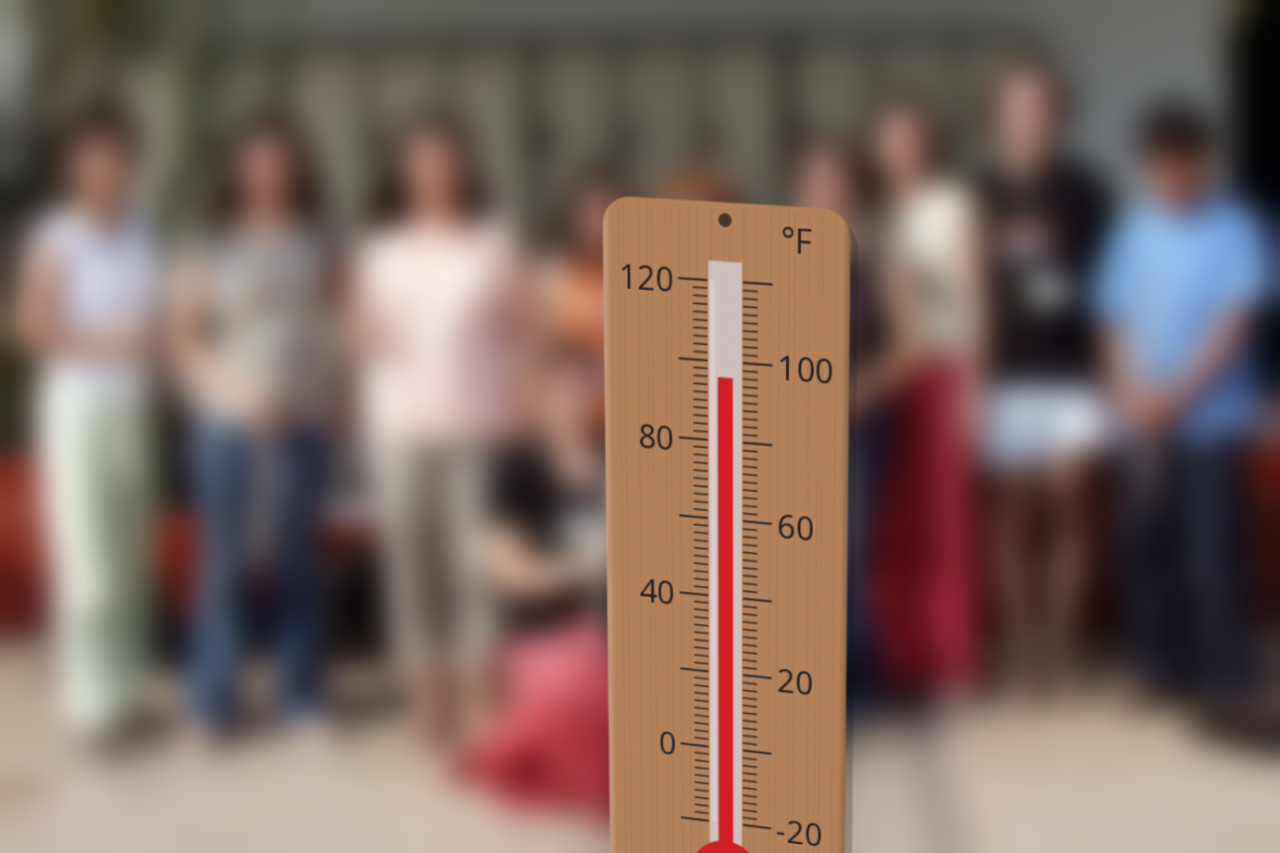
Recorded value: 96; °F
